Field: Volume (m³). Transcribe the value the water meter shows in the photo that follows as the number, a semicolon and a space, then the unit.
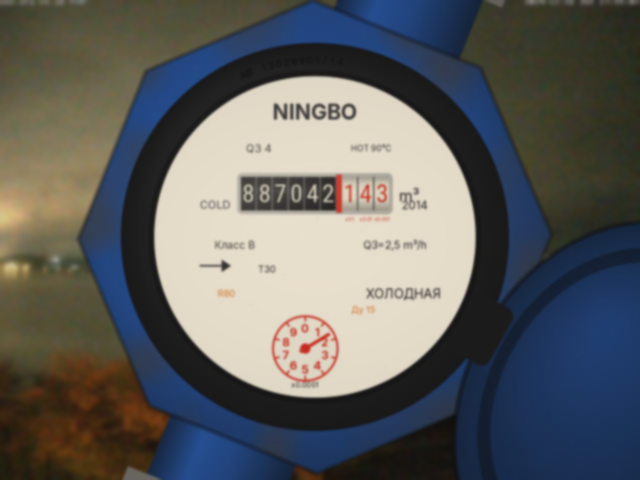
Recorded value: 887042.1431; m³
